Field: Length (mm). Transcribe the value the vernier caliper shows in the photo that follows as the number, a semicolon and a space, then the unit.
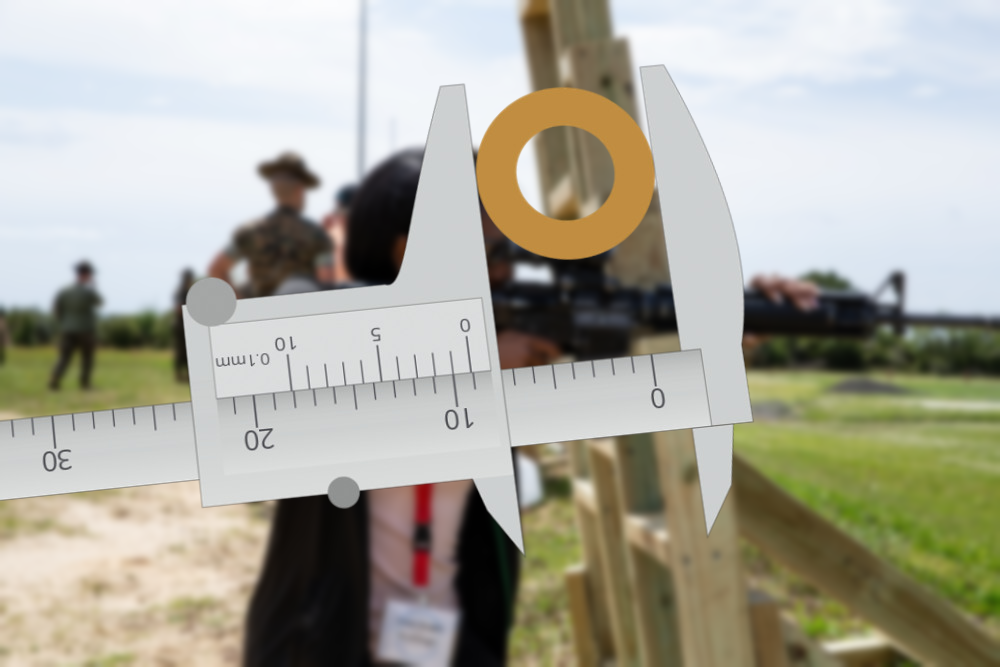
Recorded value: 9.1; mm
